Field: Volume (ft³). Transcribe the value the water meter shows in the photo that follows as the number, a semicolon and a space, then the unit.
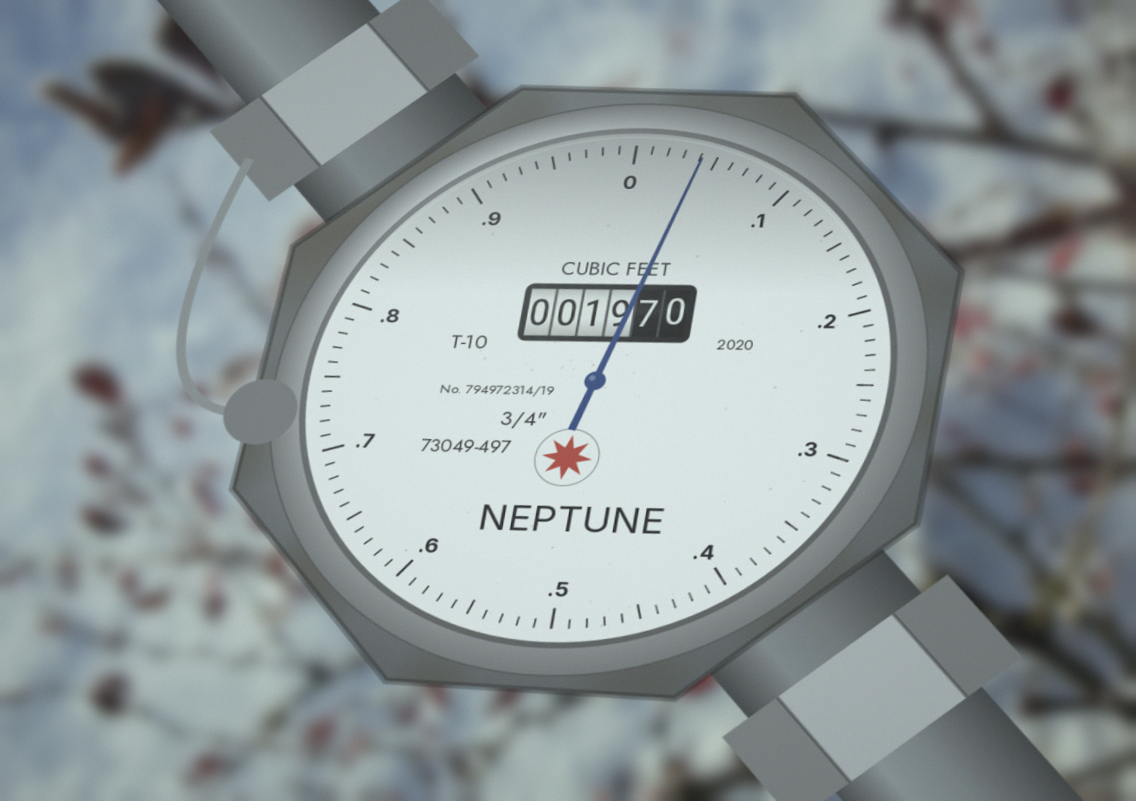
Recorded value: 1970.04; ft³
